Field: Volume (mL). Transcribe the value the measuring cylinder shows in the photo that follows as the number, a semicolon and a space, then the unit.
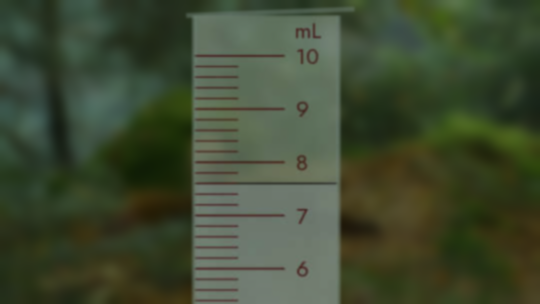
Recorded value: 7.6; mL
